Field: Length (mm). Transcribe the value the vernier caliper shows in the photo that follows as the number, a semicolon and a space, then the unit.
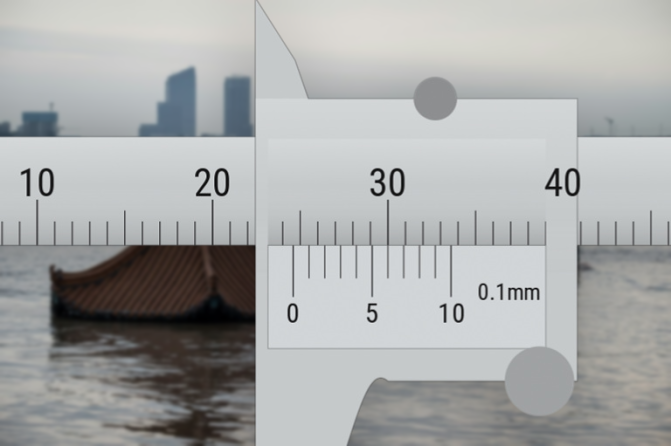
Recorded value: 24.6; mm
